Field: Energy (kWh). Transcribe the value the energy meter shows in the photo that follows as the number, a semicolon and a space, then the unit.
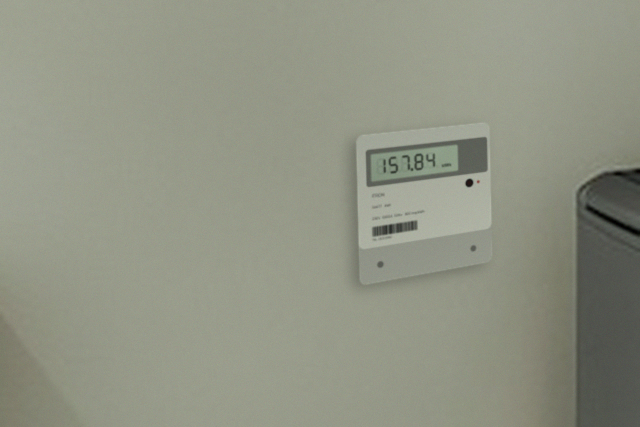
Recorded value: 157.84; kWh
